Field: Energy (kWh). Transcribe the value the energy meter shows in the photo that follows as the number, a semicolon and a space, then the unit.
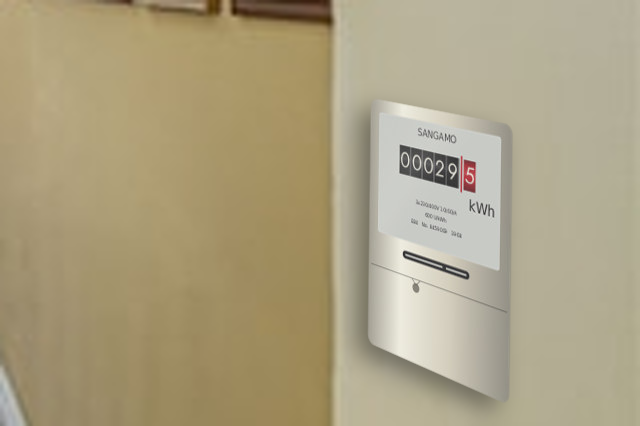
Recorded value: 29.5; kWh
